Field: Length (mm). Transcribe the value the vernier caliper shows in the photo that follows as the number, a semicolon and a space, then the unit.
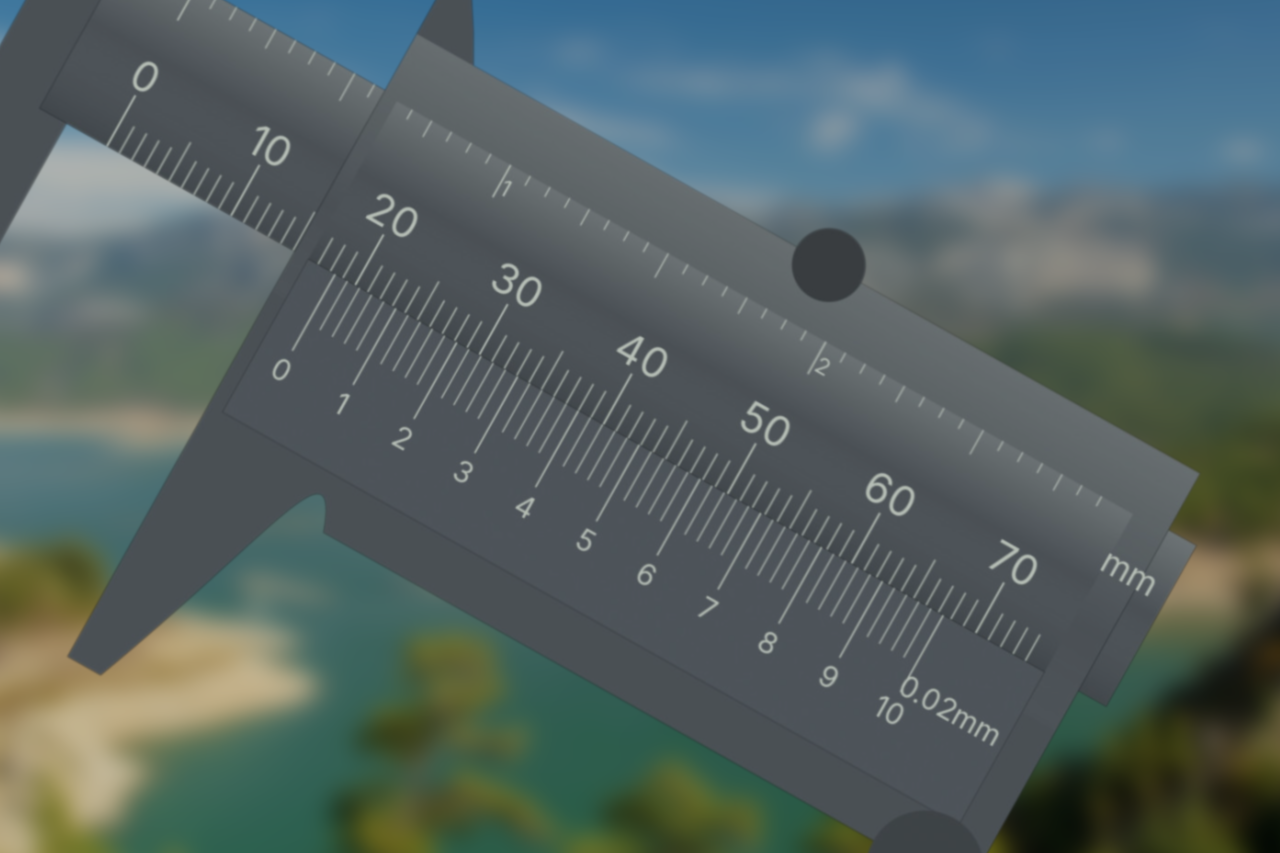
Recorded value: 18.4; mm
